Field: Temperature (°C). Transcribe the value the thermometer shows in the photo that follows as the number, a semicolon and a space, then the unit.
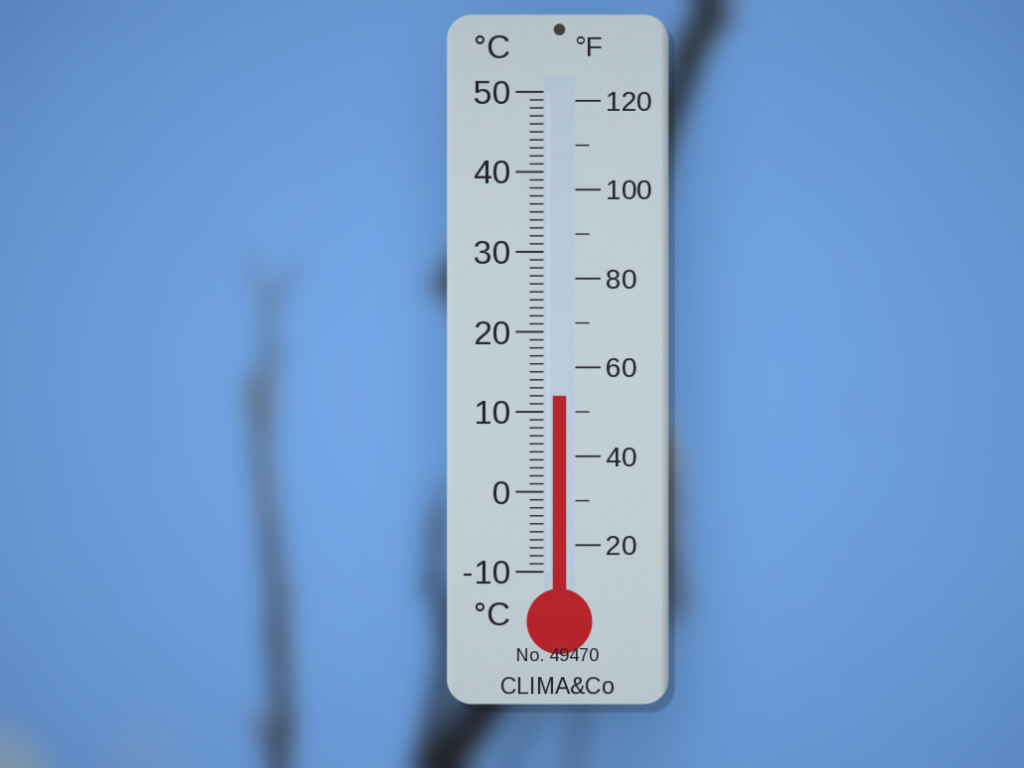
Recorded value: 12; °C
